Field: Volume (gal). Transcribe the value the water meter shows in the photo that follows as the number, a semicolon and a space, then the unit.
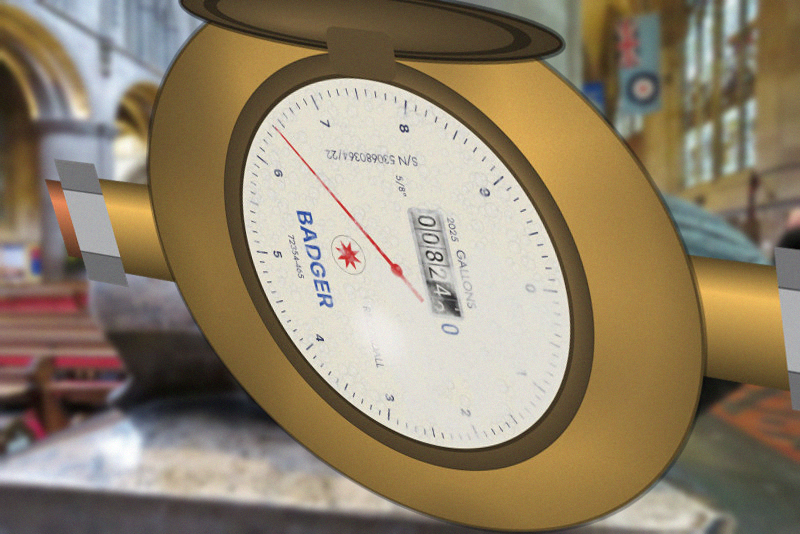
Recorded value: 82416.4; gal
